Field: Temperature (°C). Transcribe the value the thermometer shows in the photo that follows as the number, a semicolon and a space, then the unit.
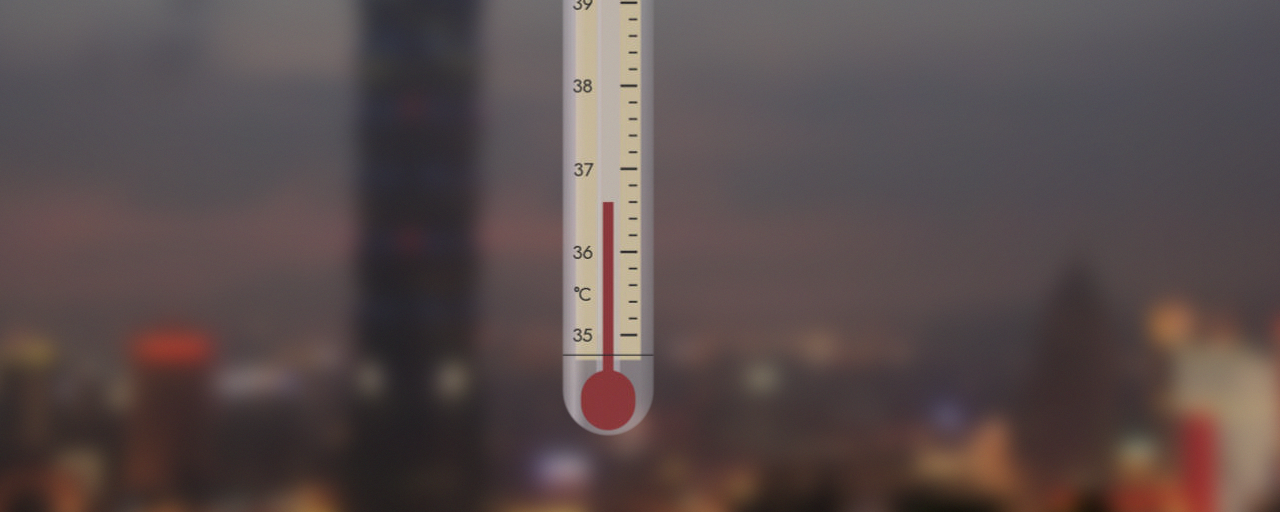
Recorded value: 36.6; °C
